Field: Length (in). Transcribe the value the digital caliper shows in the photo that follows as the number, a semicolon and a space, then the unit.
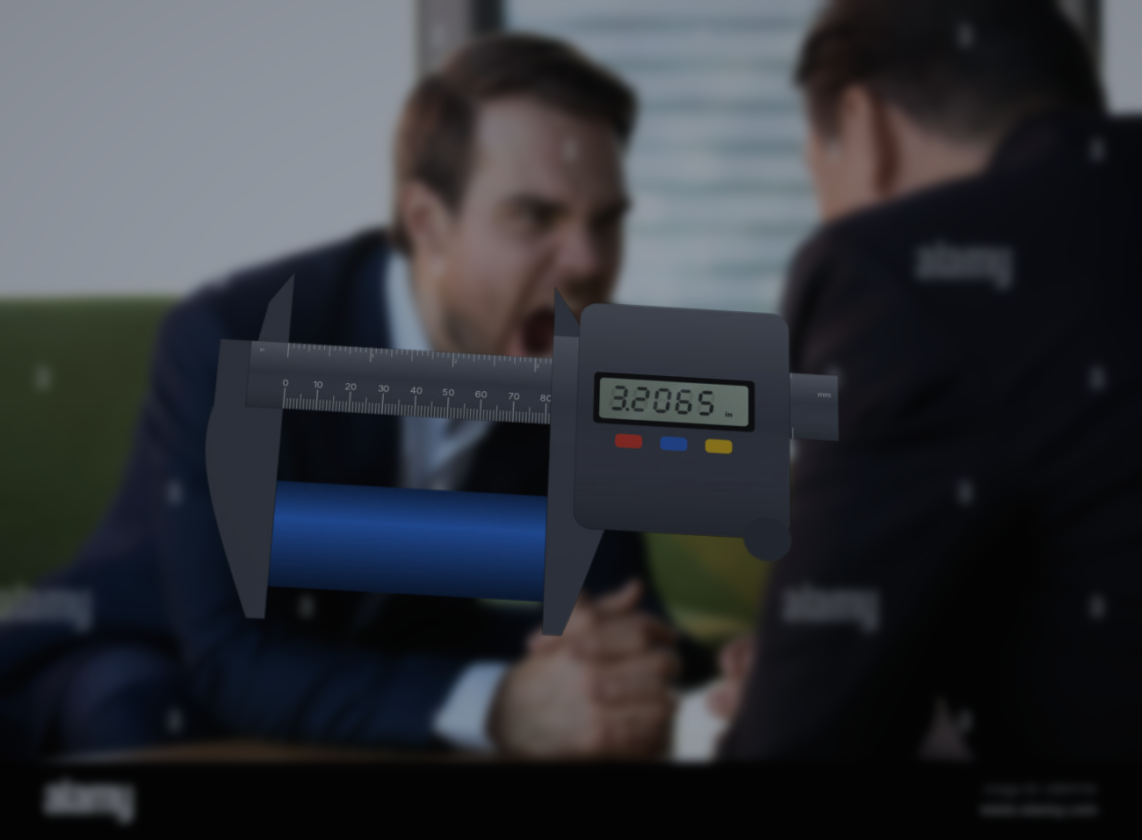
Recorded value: 3.2065; in
